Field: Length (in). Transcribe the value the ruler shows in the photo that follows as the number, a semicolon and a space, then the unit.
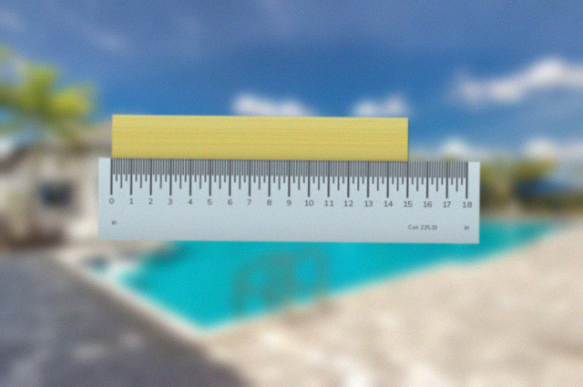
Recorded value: 15; in
